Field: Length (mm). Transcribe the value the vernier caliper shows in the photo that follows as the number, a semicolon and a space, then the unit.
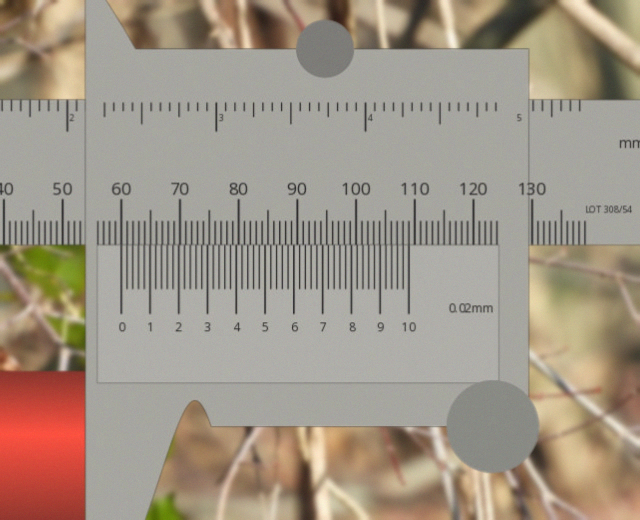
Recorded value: 60.0; mm
